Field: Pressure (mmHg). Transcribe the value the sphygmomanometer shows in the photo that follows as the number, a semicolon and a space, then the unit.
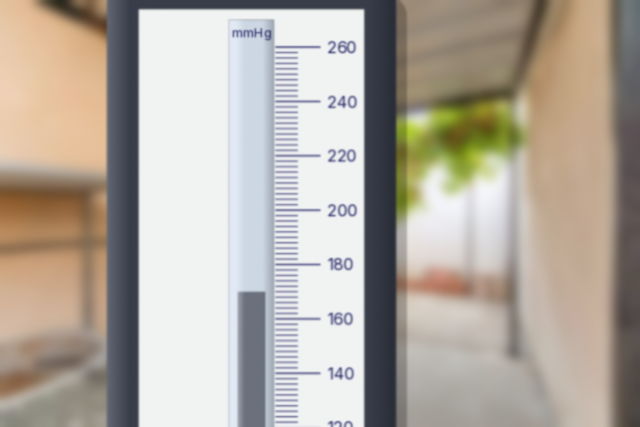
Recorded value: 170; mmHg
